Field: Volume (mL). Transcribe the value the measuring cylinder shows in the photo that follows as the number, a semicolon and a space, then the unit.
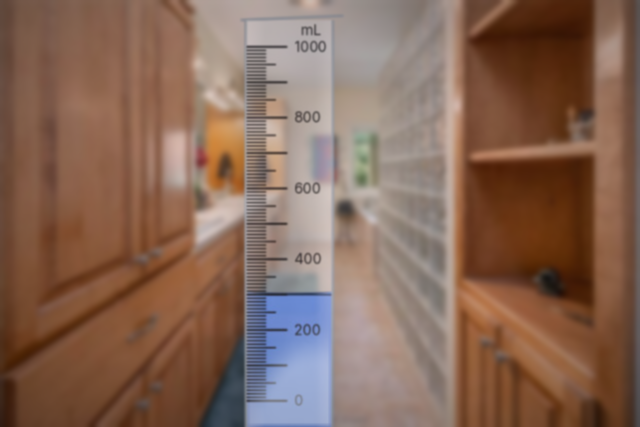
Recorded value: 300; mL
